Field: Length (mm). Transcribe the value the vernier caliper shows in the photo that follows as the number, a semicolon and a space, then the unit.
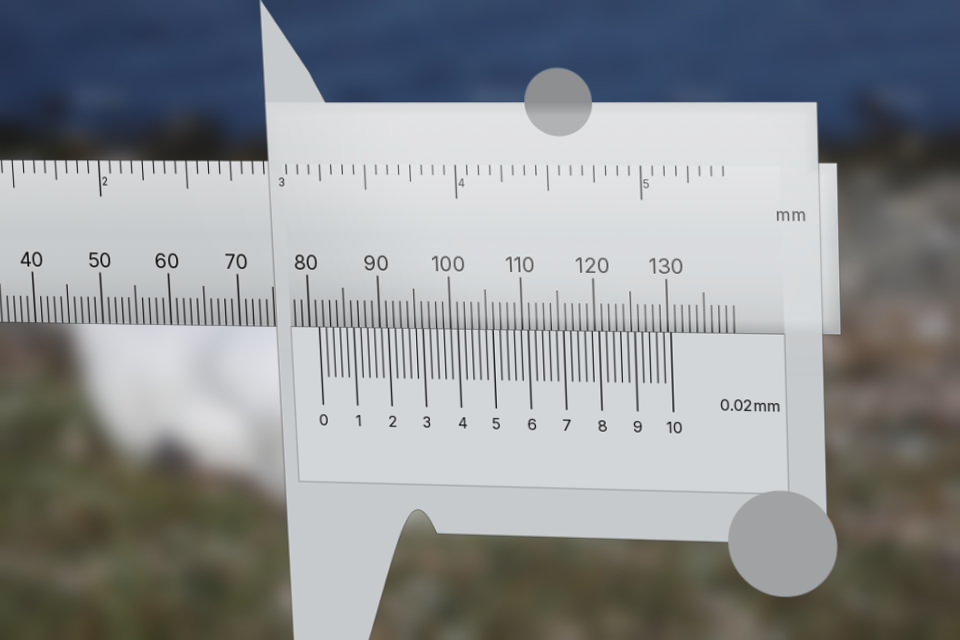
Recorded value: 81.4; mm
